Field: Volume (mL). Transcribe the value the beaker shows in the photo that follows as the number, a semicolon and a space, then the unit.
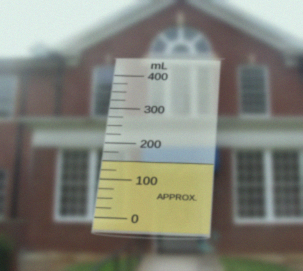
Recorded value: 150; mL
